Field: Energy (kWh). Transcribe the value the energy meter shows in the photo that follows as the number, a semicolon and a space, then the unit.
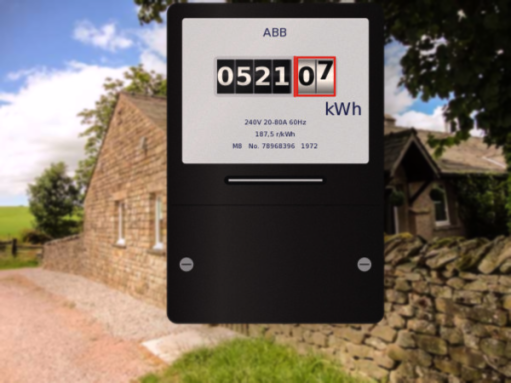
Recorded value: 521.07; kWh
